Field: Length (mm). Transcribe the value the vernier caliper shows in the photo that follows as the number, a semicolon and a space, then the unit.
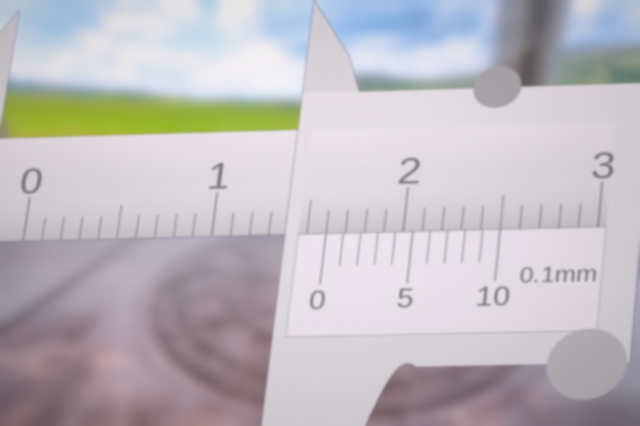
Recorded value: 16.0; mm
